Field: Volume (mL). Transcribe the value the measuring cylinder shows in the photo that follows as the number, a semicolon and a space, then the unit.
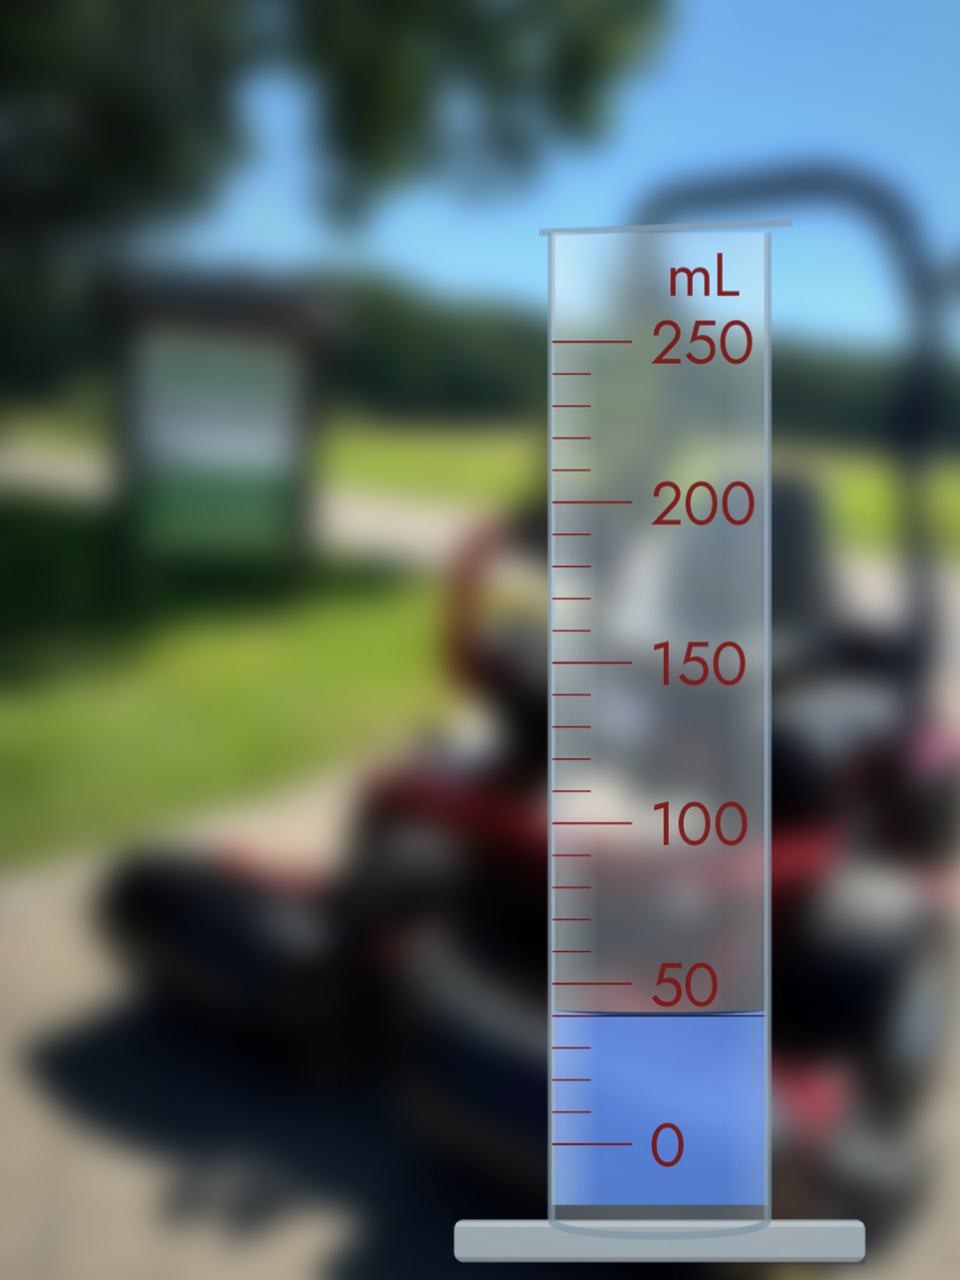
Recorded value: 40; mL
